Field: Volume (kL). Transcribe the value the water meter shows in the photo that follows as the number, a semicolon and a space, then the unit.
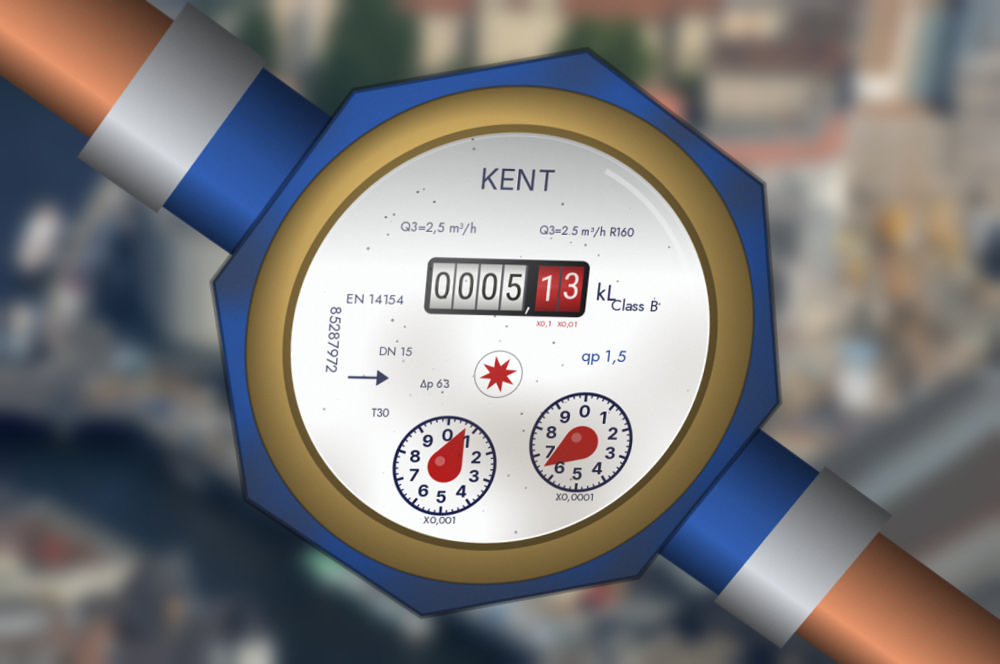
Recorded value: 5.1306; kL
